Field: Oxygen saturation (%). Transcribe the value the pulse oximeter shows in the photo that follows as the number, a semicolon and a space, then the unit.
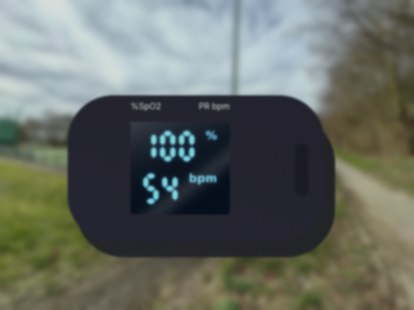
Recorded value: 100; %
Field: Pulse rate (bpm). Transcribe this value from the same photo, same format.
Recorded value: 54; bpm
